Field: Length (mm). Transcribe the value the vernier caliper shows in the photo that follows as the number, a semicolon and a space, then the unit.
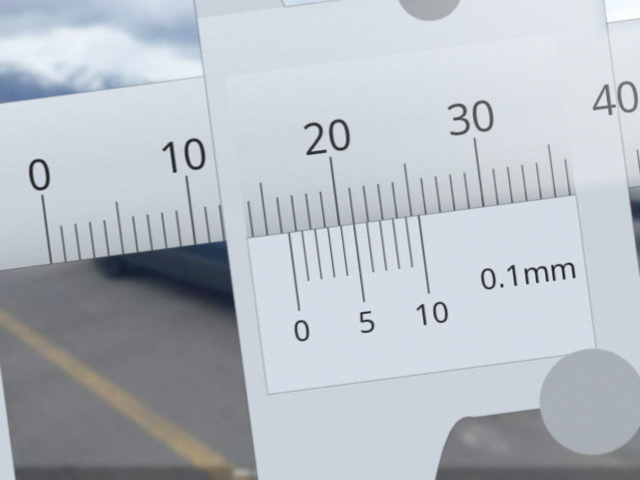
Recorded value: 16.5; mm
